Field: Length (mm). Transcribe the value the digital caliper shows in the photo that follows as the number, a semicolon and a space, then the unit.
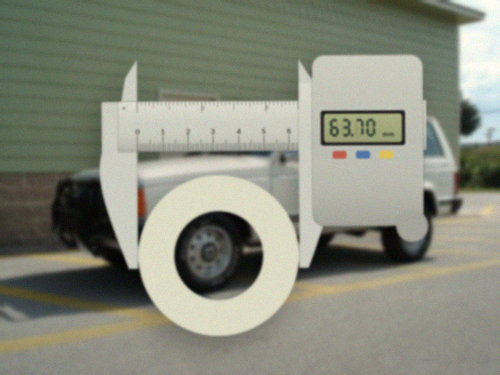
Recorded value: 63.70; mm
